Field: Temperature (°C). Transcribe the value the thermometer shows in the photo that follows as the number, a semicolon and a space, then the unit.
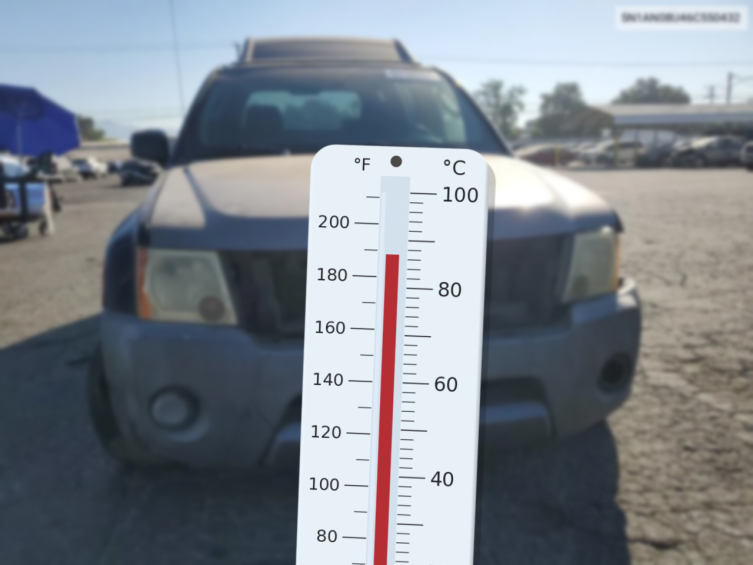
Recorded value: 87; °C
